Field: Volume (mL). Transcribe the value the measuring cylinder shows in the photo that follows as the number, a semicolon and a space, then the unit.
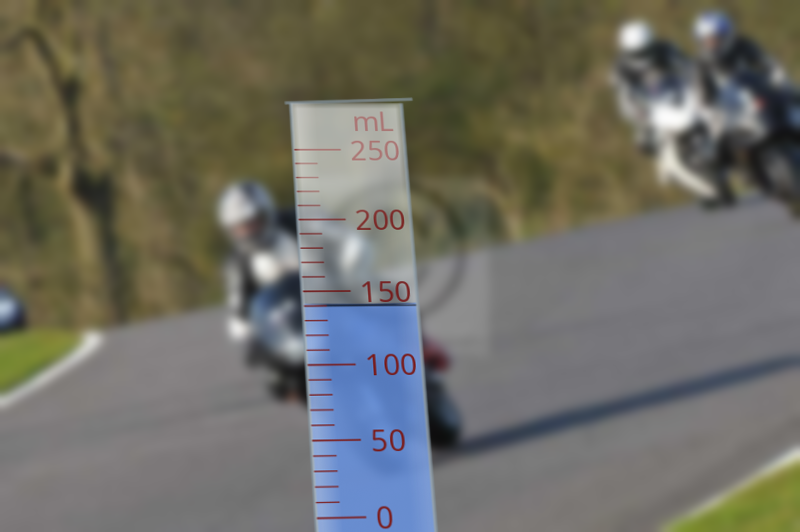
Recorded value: 140; mL
